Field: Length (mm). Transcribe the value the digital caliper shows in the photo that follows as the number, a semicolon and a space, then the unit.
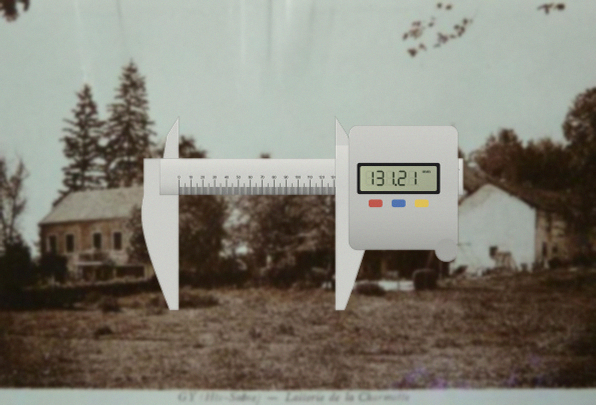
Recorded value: 131.21; mm
